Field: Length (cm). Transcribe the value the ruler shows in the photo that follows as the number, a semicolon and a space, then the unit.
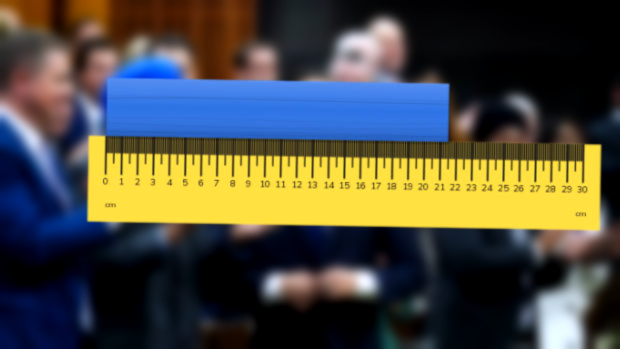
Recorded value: 21.5; cm
